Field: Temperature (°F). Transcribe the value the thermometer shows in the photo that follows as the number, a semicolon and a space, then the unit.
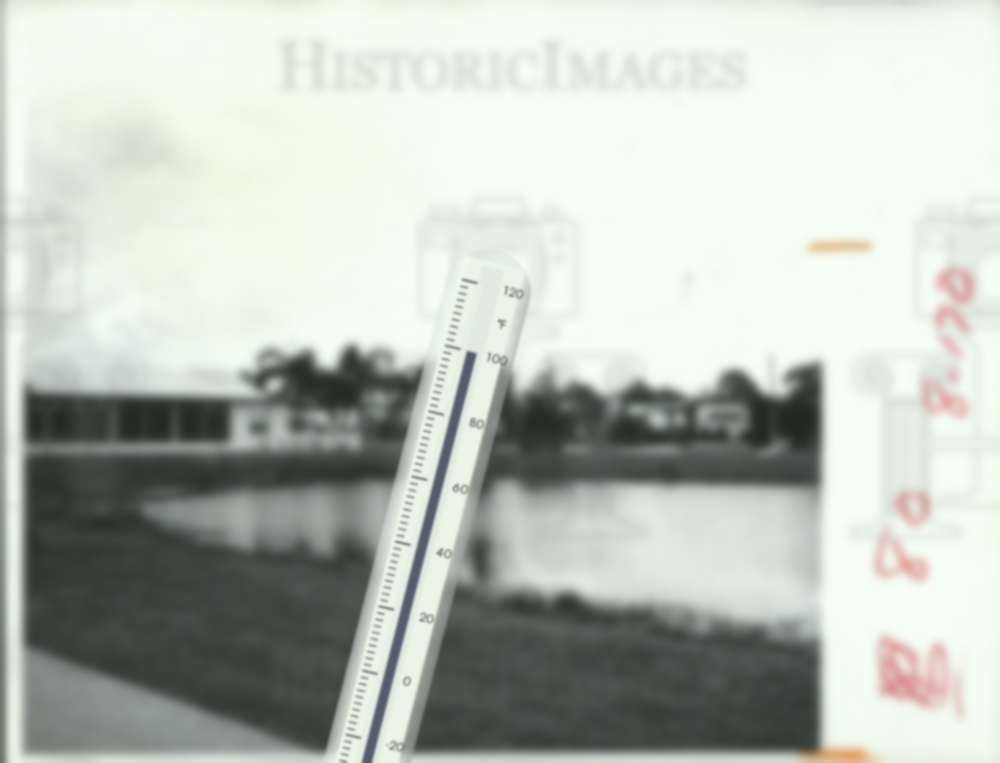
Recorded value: 100; °F
